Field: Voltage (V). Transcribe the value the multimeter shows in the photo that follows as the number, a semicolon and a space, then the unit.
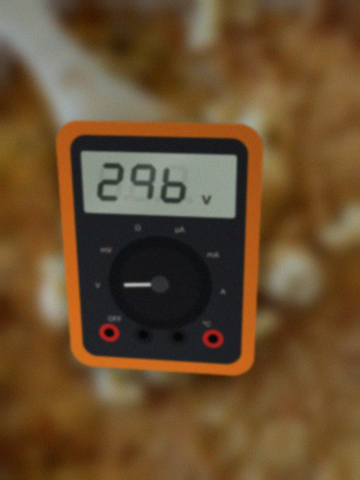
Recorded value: 296; V
